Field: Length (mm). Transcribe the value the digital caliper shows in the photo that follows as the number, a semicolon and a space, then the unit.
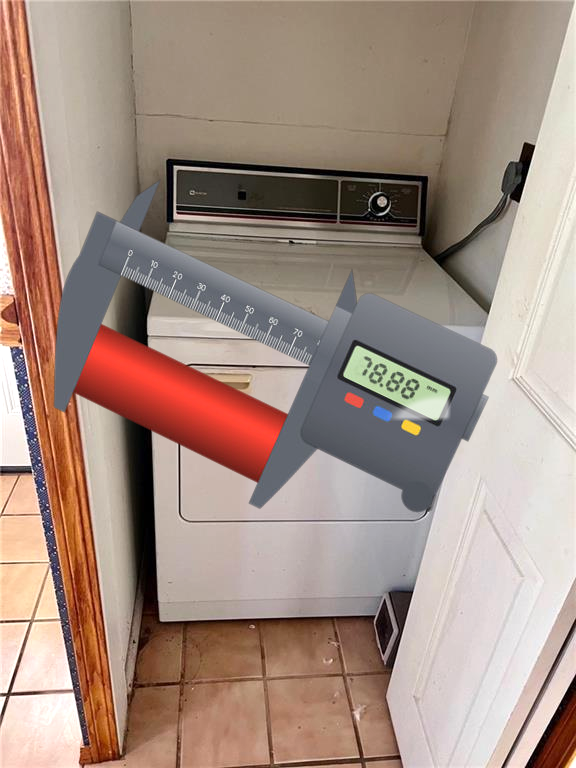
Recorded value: 78.88; mm
